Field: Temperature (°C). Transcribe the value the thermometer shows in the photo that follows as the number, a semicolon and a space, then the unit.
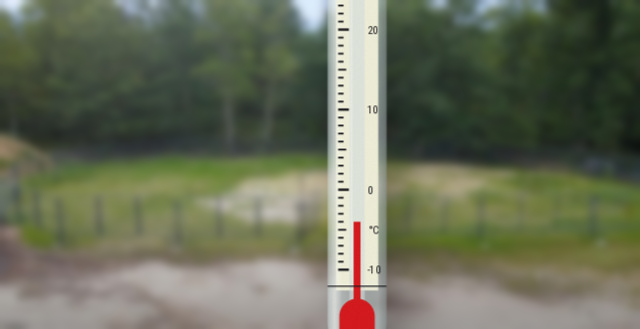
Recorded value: -4; °C
